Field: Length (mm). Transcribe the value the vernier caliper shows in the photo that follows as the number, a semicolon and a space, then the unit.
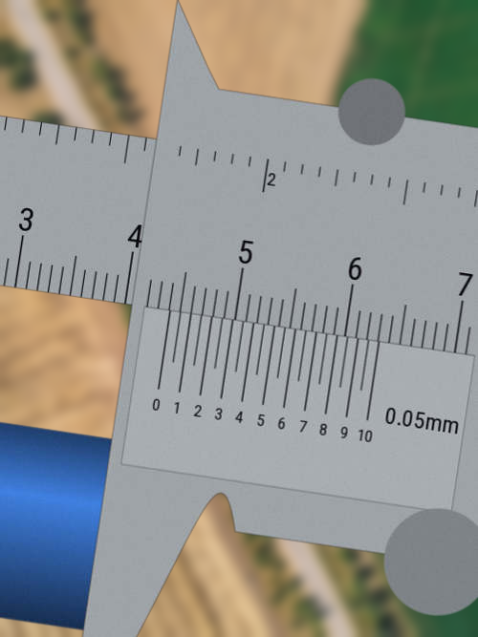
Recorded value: 44.1; mm
